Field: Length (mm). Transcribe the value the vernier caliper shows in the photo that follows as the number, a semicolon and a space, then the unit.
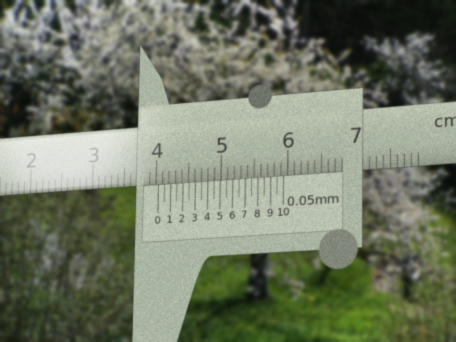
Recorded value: 40.4; mm
